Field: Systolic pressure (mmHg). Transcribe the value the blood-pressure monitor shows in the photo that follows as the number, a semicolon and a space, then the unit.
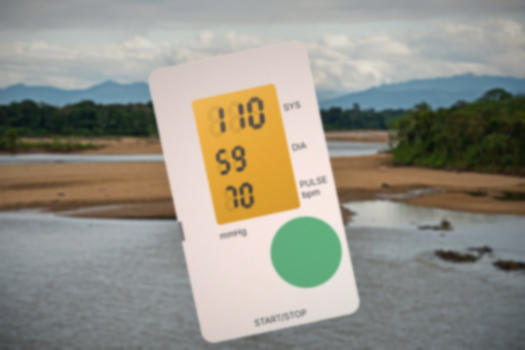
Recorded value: 110; mmHg
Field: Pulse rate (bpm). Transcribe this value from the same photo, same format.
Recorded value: 70; bpm
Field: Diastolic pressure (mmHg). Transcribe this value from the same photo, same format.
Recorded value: 59; mmHg
